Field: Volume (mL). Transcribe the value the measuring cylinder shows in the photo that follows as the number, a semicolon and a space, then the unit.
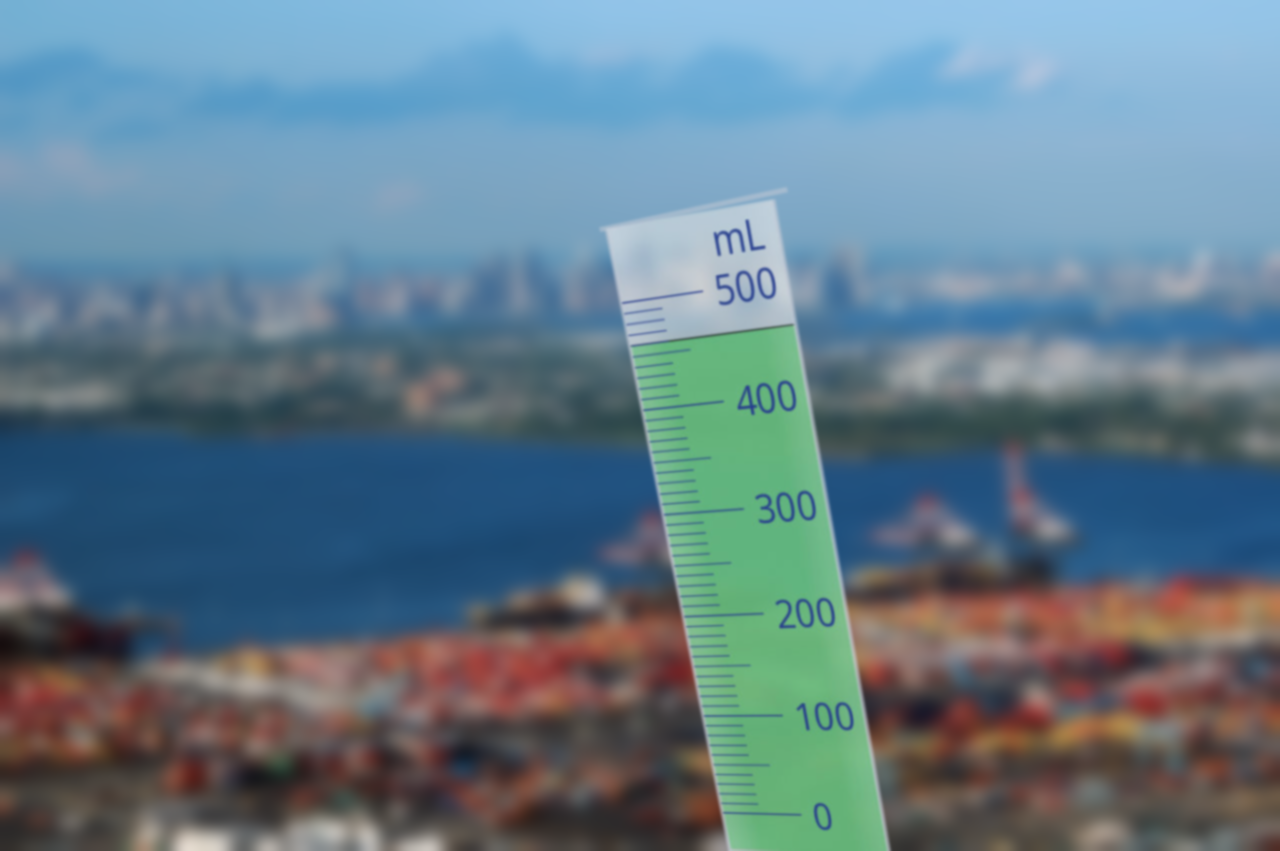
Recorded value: 460; mL
